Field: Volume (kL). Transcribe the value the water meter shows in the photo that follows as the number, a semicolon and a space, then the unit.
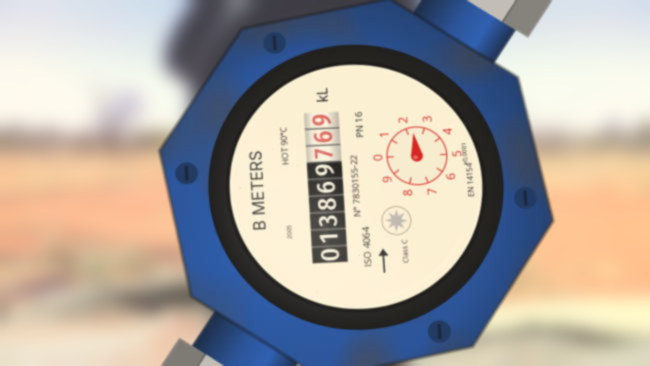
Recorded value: 13869.7692; kL
